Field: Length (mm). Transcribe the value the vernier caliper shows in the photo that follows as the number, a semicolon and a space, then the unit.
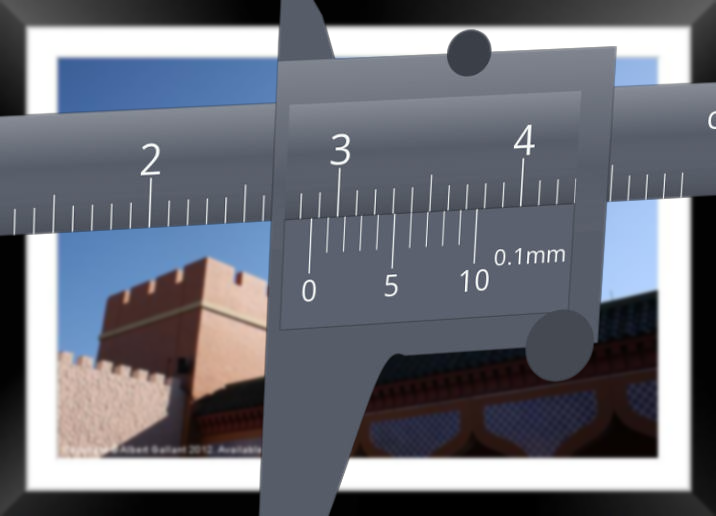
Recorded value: 28.6; mm
